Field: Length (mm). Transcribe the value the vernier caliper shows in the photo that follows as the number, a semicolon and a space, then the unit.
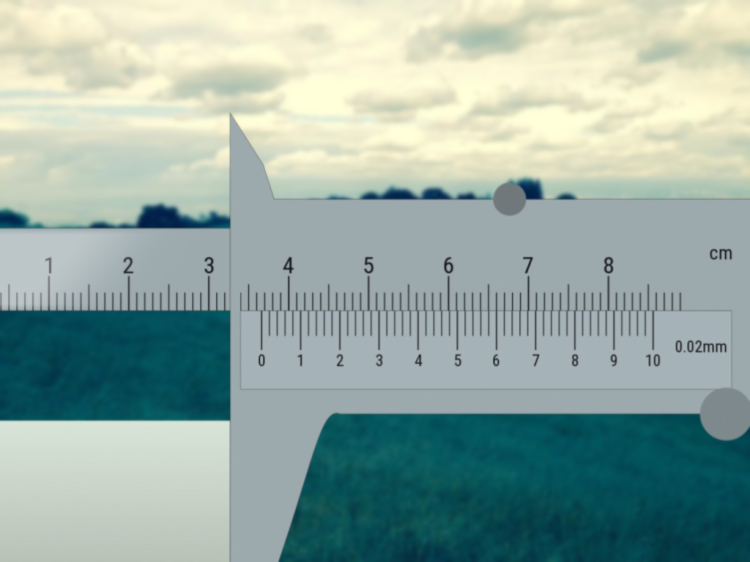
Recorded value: 36.6; mm
